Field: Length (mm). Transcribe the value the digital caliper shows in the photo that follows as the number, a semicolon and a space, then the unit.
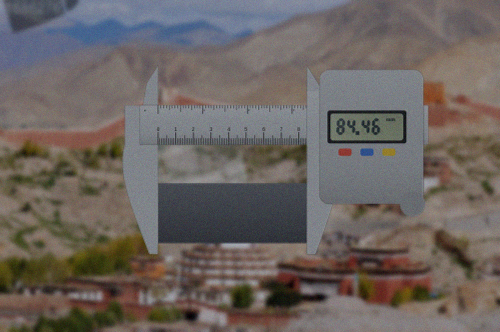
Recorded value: 84.46; mm
